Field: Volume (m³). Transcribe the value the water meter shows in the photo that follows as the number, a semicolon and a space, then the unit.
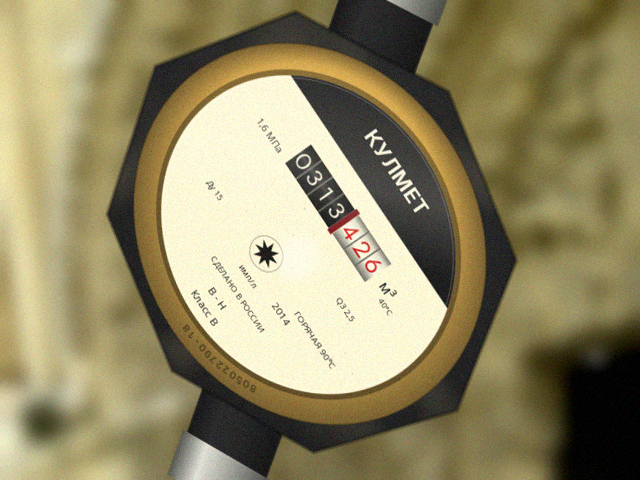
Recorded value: 313.426; m³
